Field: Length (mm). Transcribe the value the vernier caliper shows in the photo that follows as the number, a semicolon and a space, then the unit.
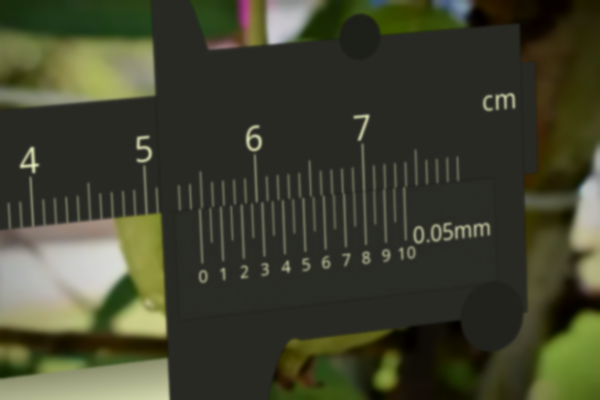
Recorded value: 54.8; mm
